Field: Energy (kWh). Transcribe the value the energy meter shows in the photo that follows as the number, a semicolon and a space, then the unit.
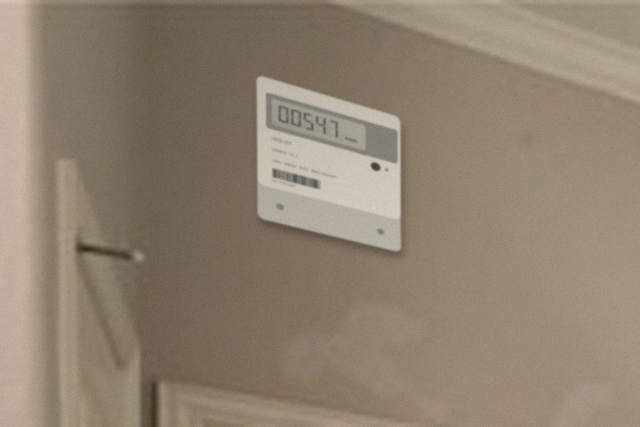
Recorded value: 547; kWh
